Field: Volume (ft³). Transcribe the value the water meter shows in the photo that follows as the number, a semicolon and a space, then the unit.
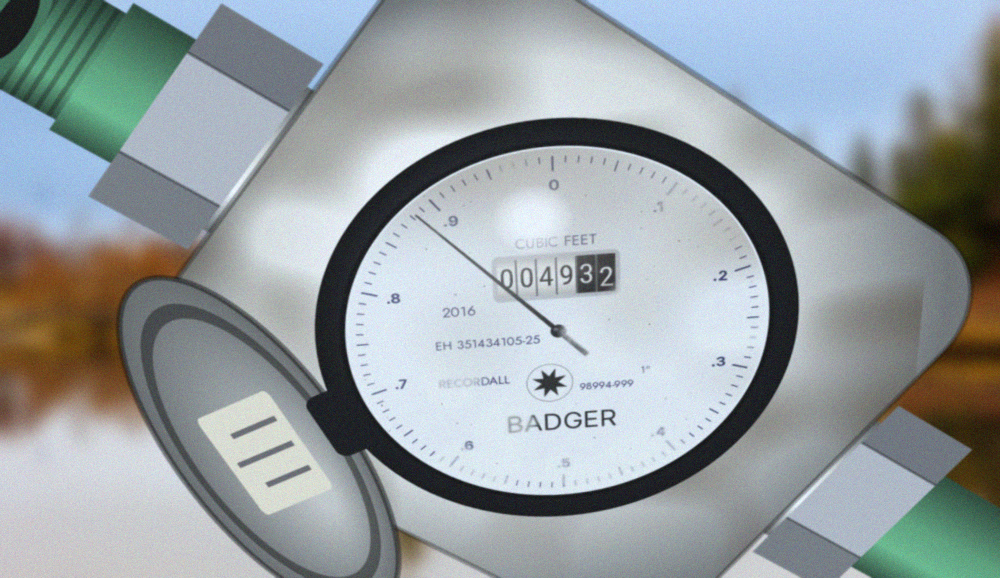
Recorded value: 4931.88; ft³
